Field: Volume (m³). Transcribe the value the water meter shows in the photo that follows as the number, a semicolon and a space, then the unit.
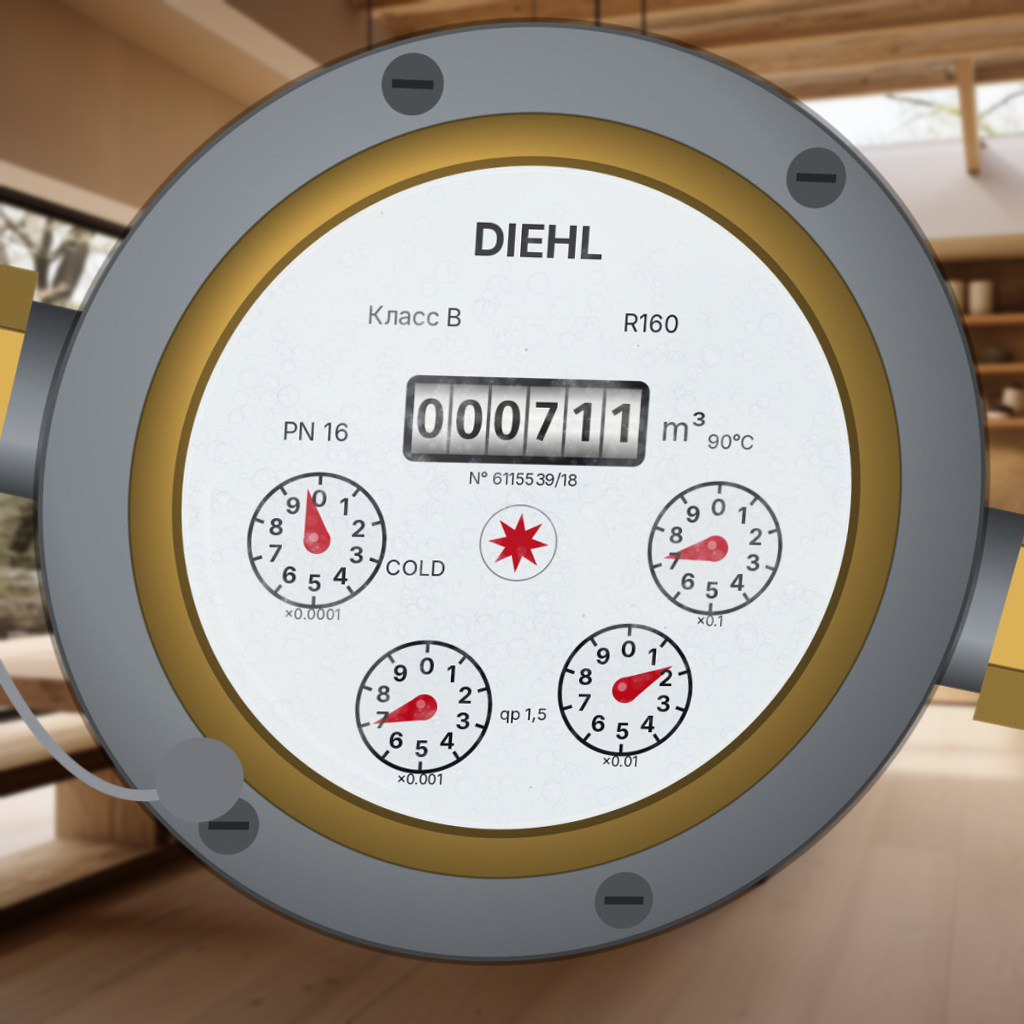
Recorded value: 711.7169; m³
